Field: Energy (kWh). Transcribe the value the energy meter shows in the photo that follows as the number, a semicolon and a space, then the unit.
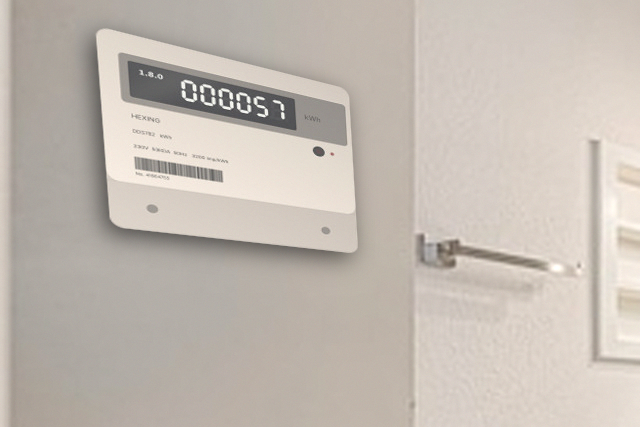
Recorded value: 57; kWh
